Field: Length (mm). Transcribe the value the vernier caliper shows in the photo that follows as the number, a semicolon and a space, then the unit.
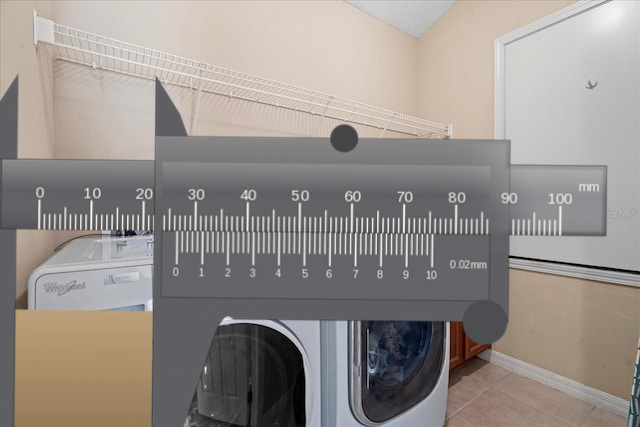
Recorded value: 26.5; mm
